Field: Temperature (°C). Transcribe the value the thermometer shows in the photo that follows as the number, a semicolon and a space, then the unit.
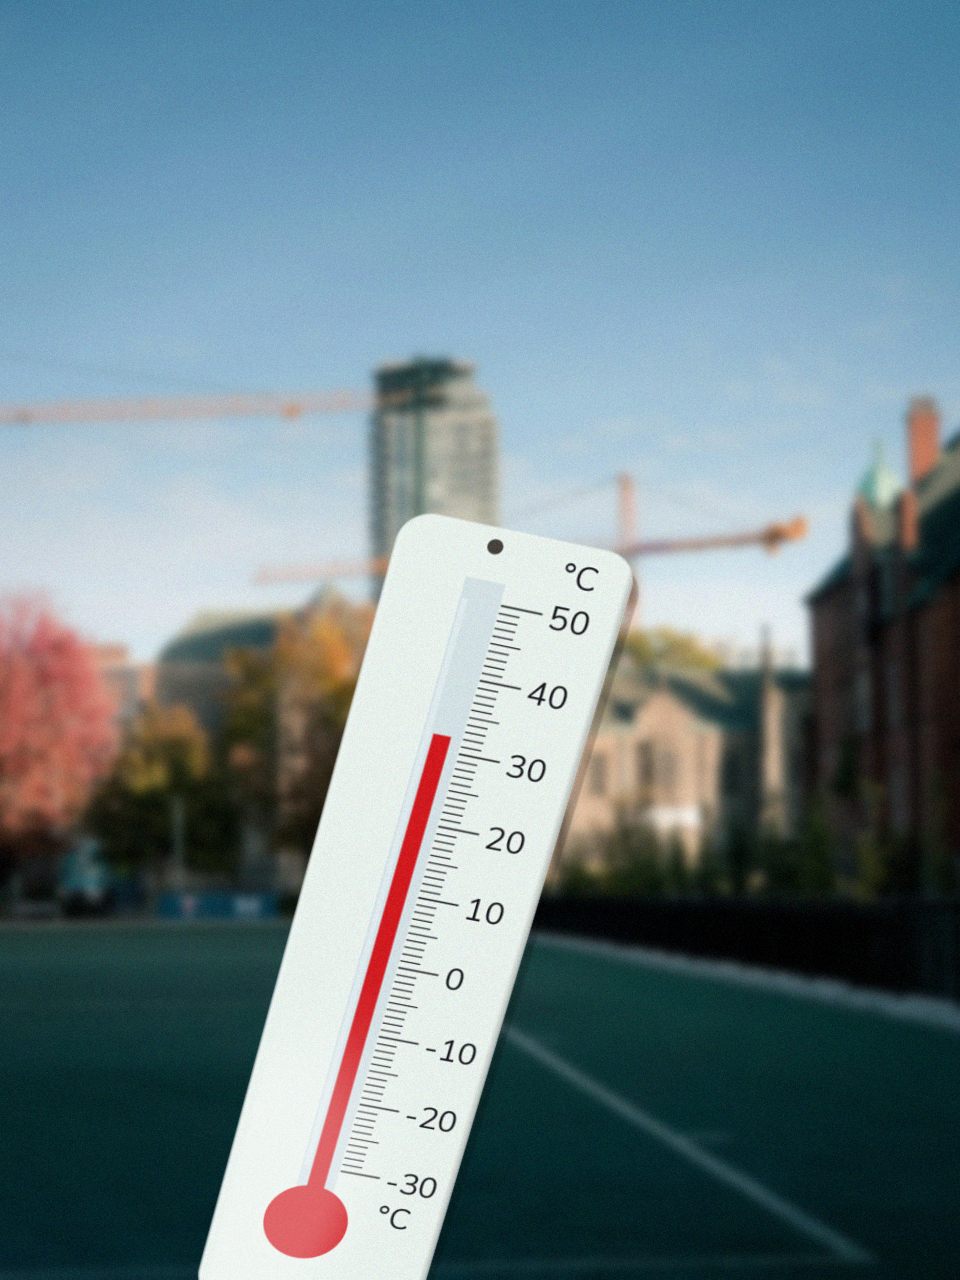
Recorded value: 32; °C
